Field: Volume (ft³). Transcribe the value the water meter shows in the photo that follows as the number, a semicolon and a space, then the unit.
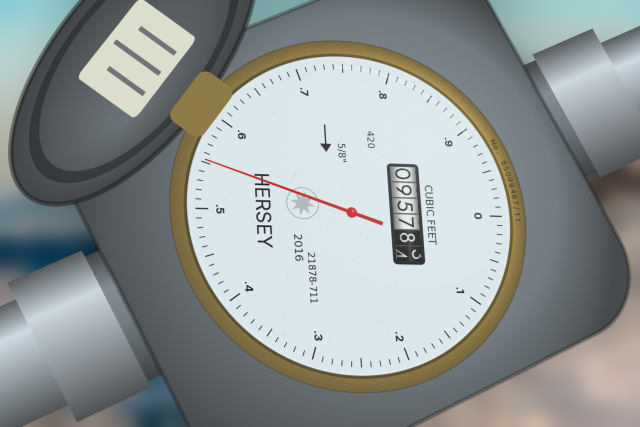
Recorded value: 95783.55; ft³
